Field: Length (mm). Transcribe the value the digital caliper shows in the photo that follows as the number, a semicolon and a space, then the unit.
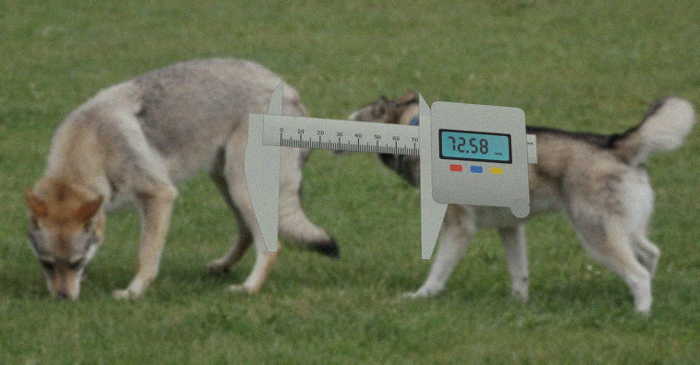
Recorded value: 72.58; mm
